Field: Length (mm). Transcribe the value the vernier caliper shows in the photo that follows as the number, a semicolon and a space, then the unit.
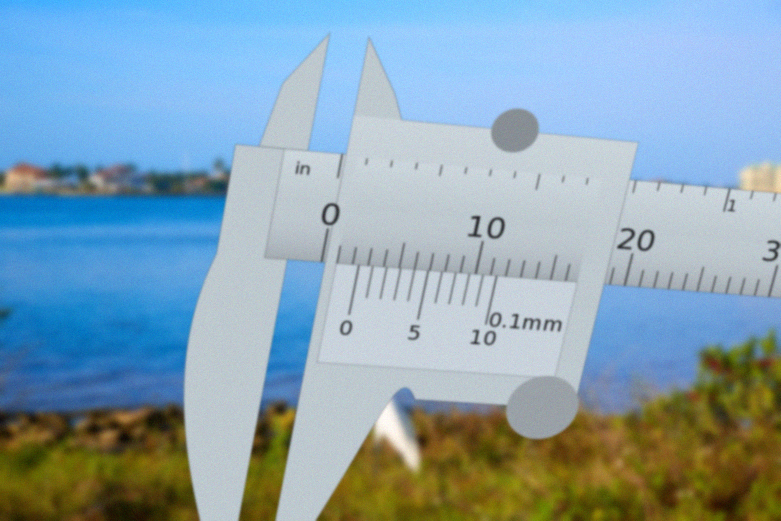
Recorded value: 2.4; mm
